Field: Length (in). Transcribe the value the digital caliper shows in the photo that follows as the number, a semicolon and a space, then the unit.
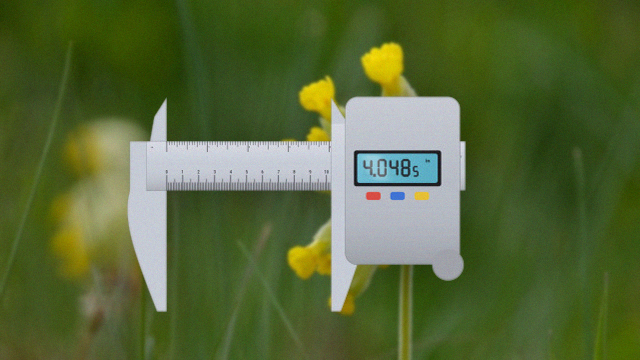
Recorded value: 4.0485; in
